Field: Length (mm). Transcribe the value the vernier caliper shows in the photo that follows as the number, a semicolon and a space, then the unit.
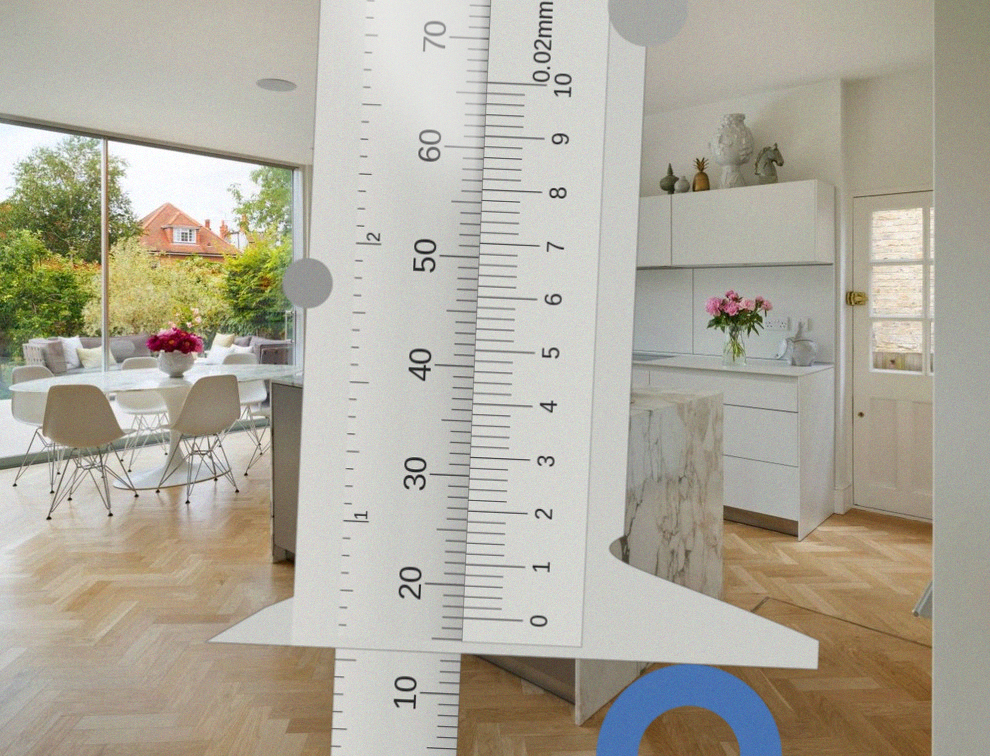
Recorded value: 17.0; mm
